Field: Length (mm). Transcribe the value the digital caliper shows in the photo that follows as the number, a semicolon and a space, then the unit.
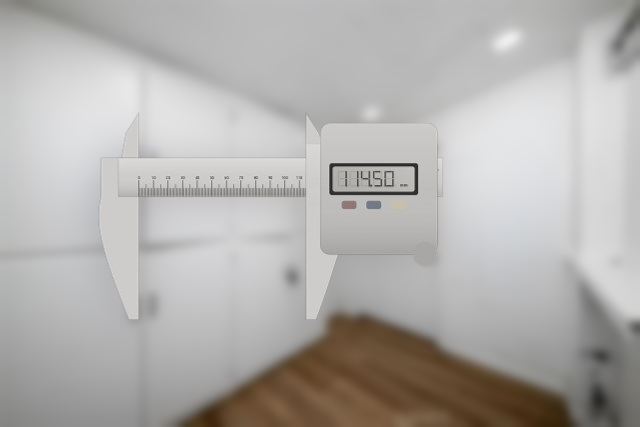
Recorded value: 114.50; mm
